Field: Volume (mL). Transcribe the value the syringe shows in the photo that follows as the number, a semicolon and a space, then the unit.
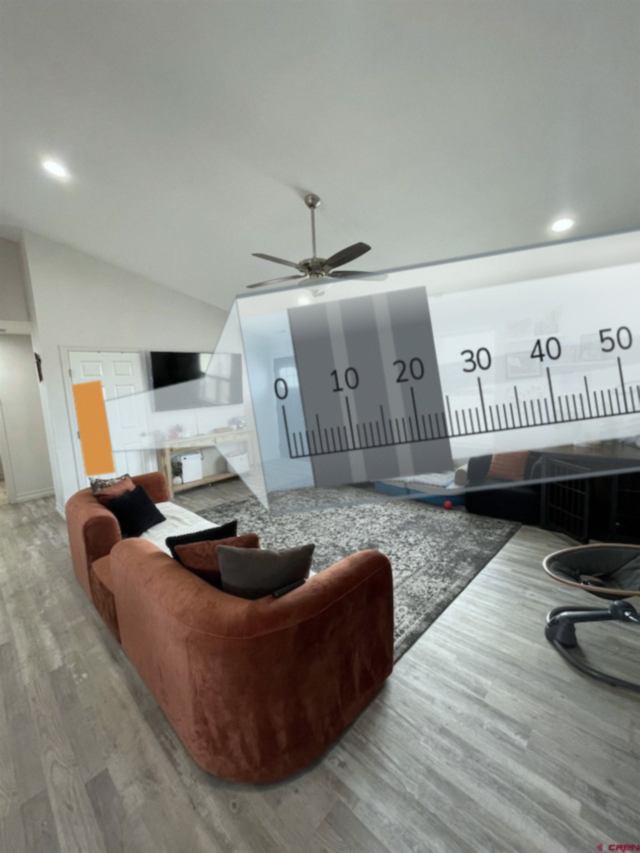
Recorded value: 3; mL
